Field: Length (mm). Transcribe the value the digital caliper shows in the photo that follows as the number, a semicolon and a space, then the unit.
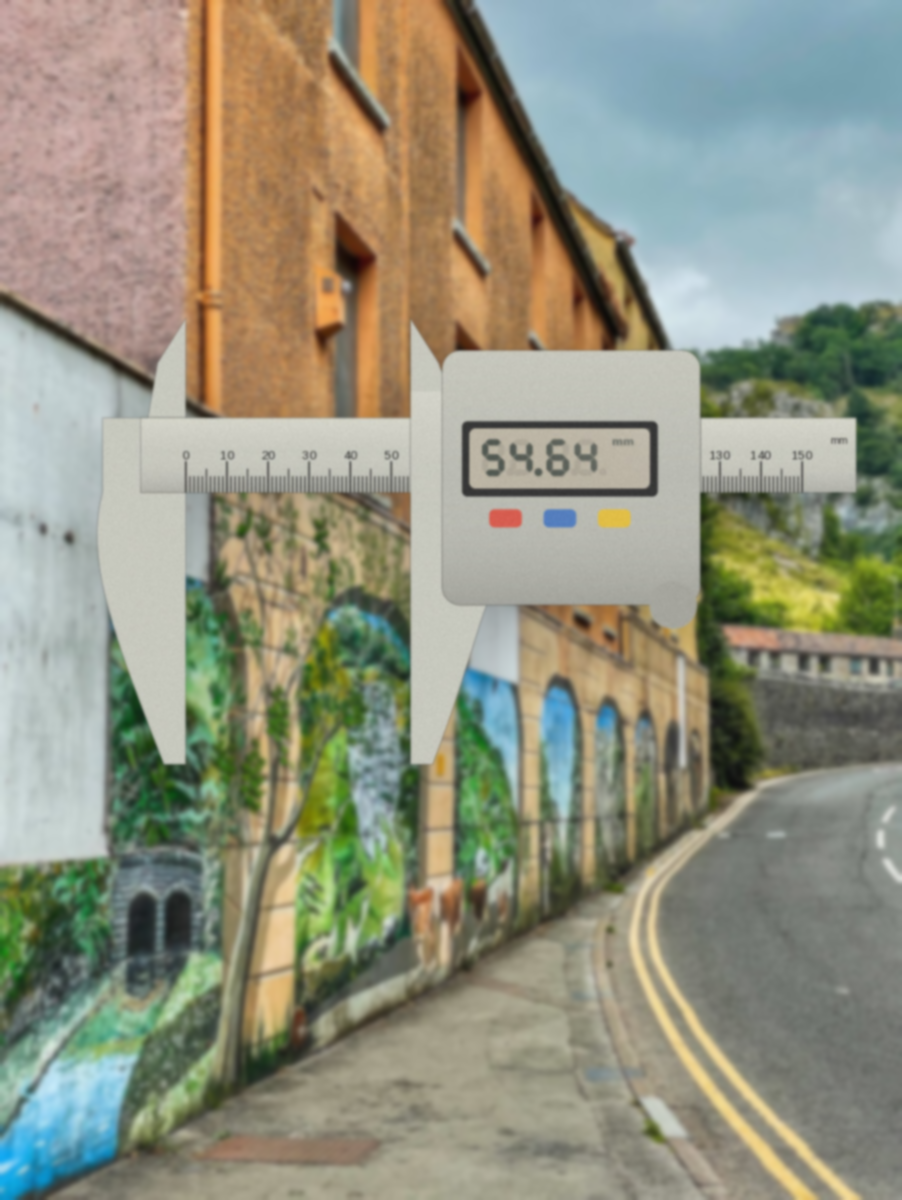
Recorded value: 54.64; mm
